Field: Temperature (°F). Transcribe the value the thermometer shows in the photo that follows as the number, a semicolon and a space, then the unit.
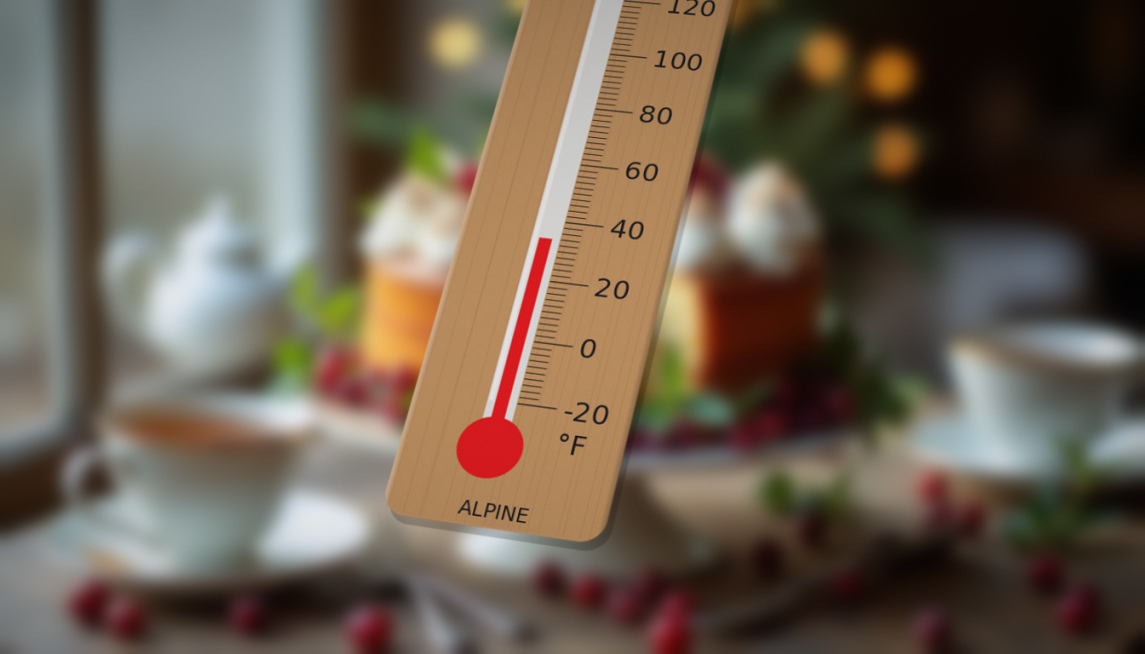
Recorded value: 34; °F
